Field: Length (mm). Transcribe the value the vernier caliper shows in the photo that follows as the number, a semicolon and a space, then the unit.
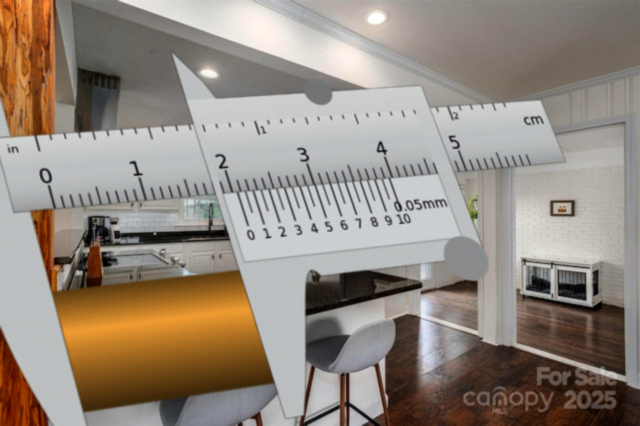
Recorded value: 20.6; mm
